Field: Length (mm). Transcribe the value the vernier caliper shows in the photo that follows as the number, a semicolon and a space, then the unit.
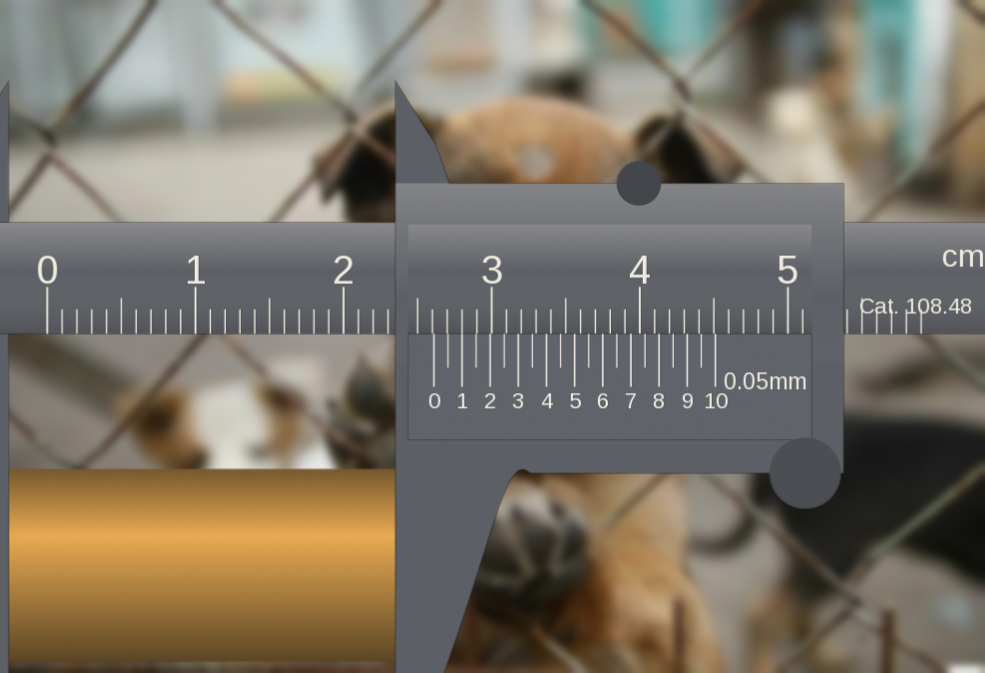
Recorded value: 26.1; mm
